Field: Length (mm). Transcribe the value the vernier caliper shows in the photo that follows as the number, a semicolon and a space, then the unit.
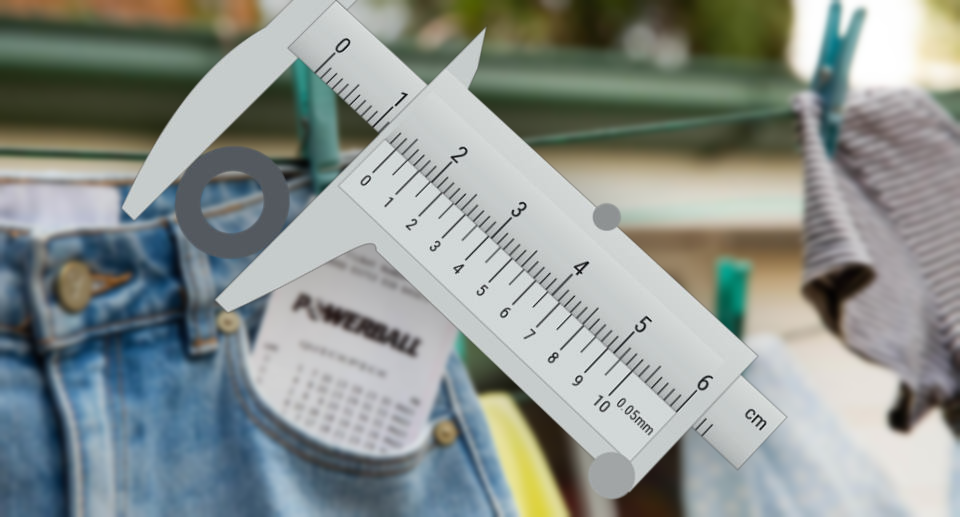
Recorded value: 14.0; mm
